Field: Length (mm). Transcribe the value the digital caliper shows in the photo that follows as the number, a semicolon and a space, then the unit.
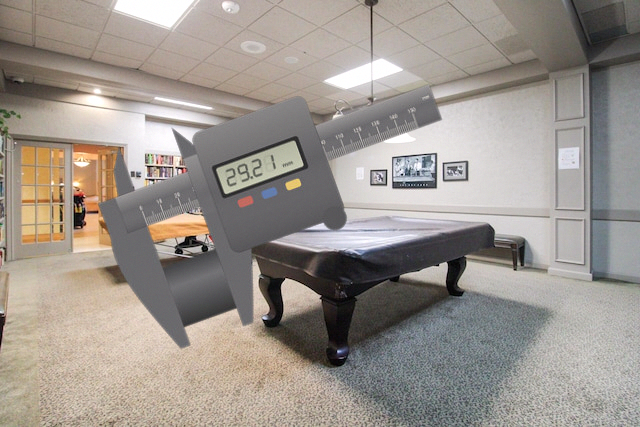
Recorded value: 29.21; mm
